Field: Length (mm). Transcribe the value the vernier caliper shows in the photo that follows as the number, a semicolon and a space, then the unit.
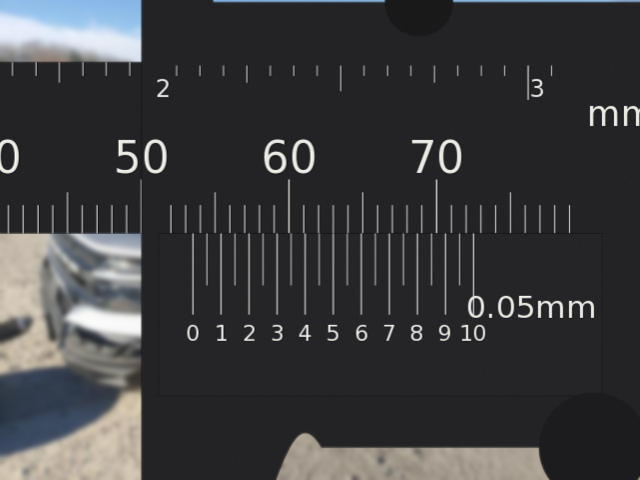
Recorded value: 53.5; mm
